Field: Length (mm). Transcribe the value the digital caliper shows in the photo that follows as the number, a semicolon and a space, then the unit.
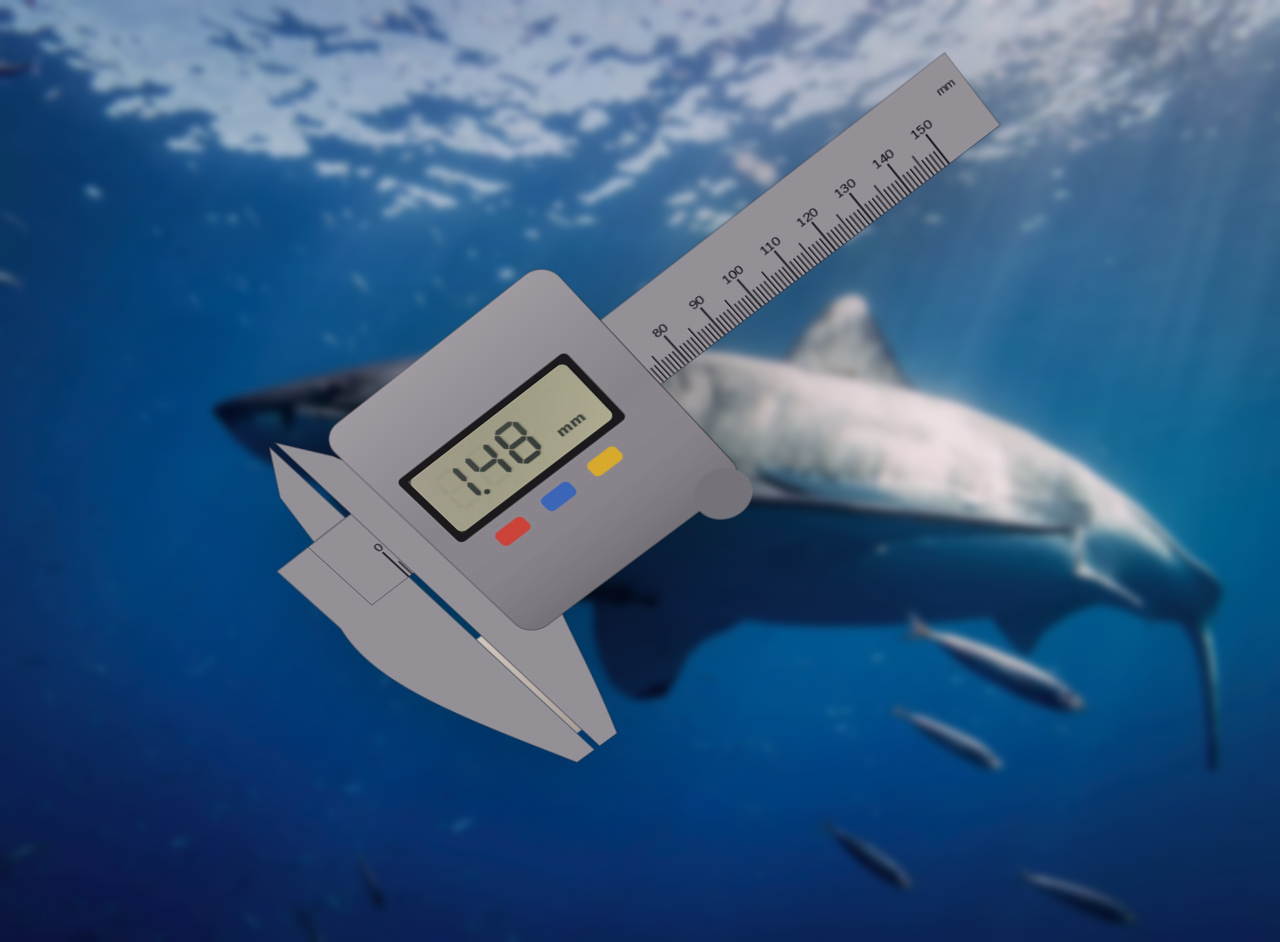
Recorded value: 1.48; mm
